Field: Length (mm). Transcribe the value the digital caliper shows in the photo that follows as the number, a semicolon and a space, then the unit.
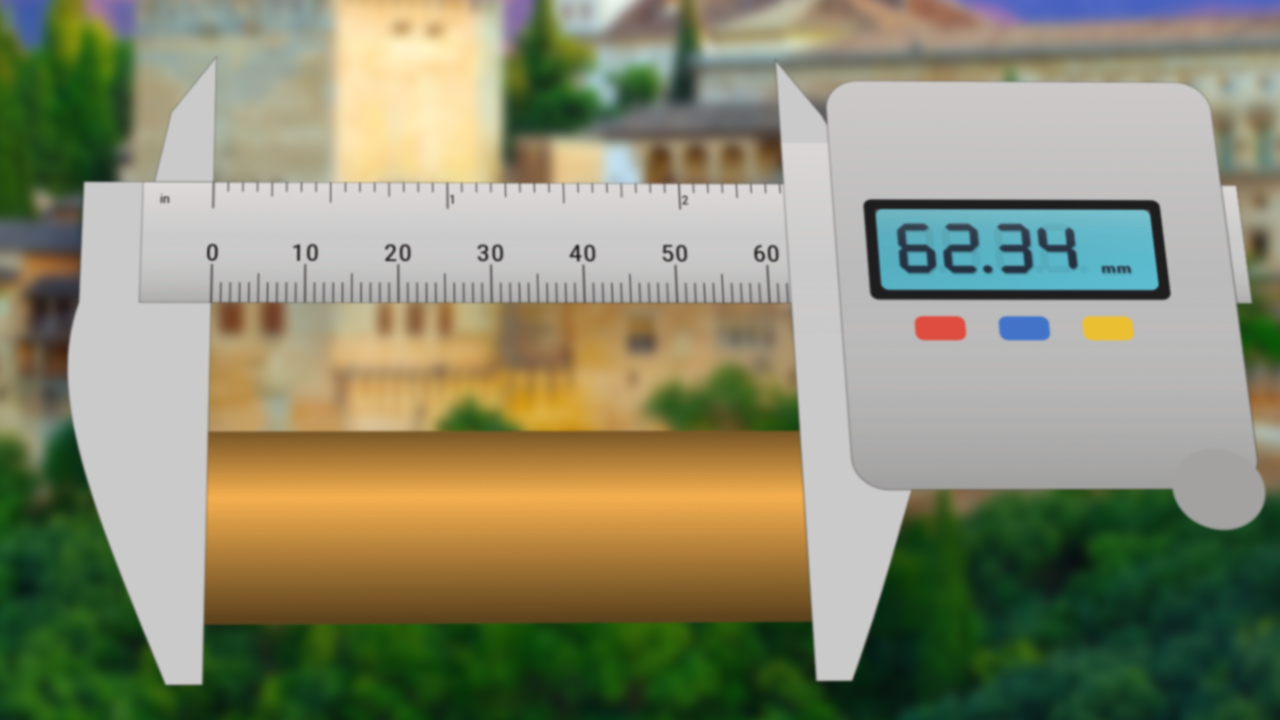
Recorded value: 62.34; mm
